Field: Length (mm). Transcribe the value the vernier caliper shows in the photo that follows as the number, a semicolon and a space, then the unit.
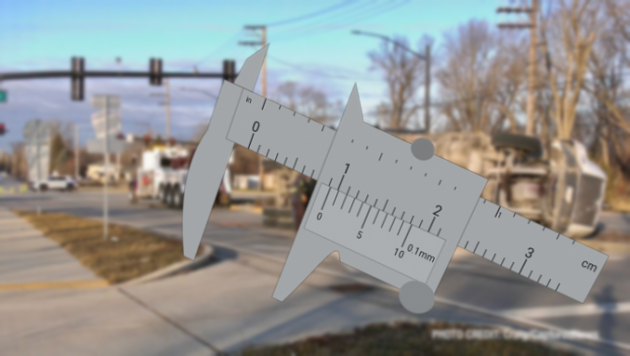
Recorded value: 9.2; mm
